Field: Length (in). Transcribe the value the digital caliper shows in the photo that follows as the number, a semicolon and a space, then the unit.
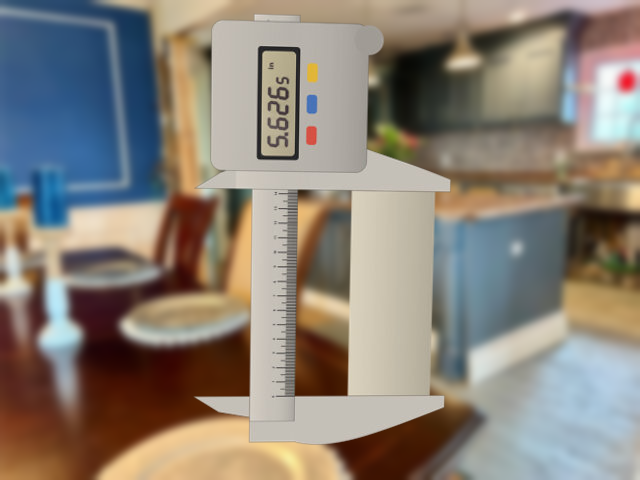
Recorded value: 5.6265; in
